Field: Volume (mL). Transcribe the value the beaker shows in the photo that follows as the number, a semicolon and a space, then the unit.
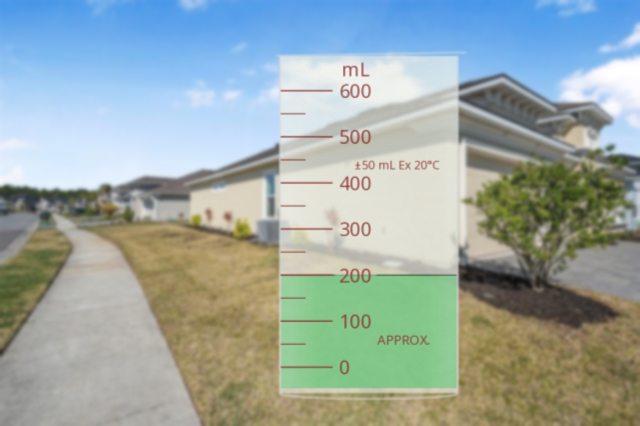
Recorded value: 200; mL
